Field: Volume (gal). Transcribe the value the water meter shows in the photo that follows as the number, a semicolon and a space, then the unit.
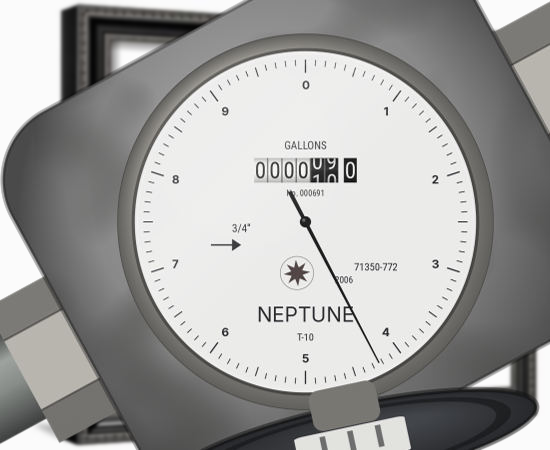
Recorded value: 94.2; gal
